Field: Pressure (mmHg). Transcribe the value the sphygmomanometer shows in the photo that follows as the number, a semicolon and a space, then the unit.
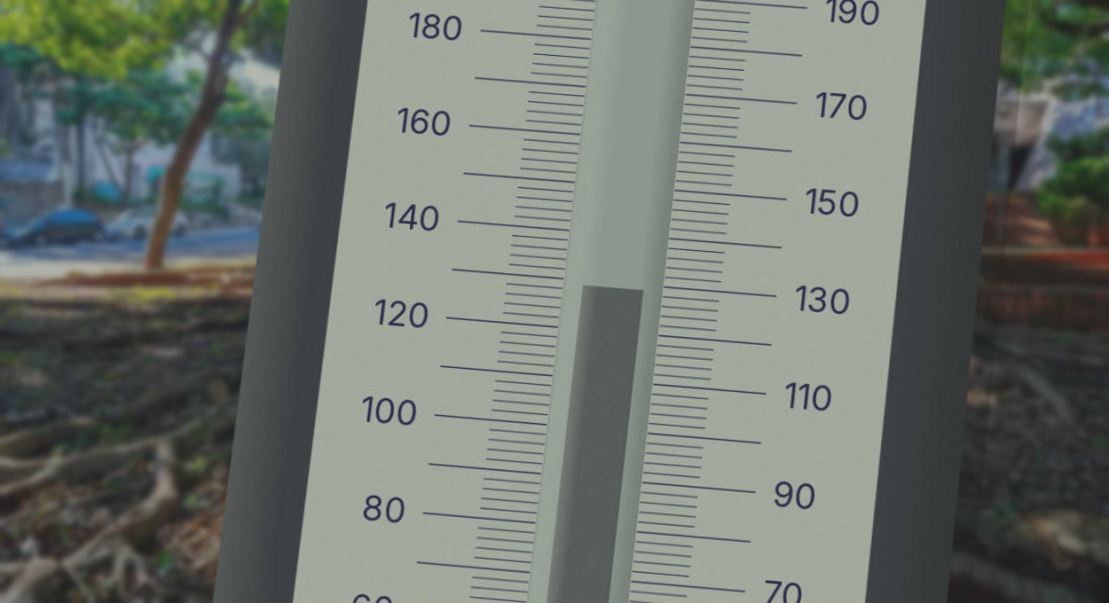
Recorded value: 129; mmHg
